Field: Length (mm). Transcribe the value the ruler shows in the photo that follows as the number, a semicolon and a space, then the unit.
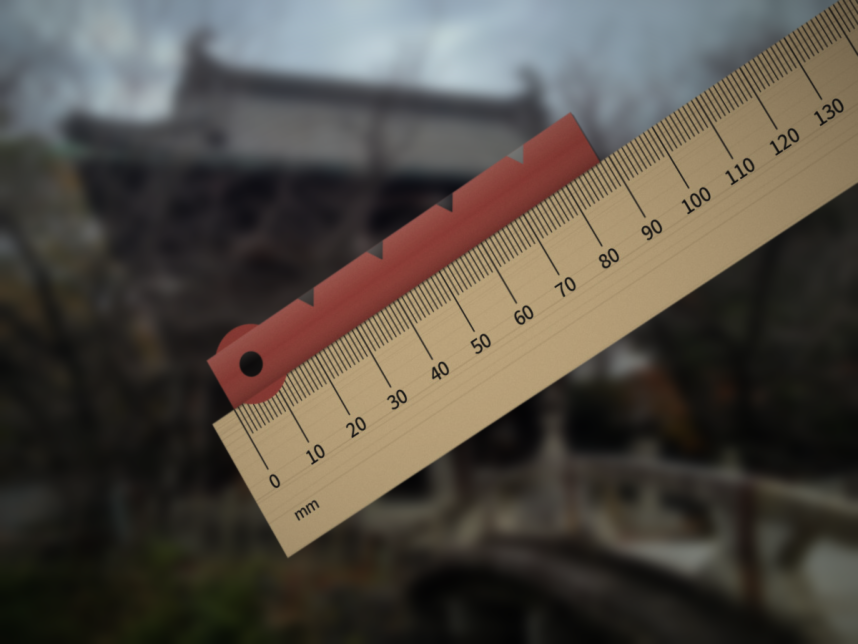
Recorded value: 88; mm
